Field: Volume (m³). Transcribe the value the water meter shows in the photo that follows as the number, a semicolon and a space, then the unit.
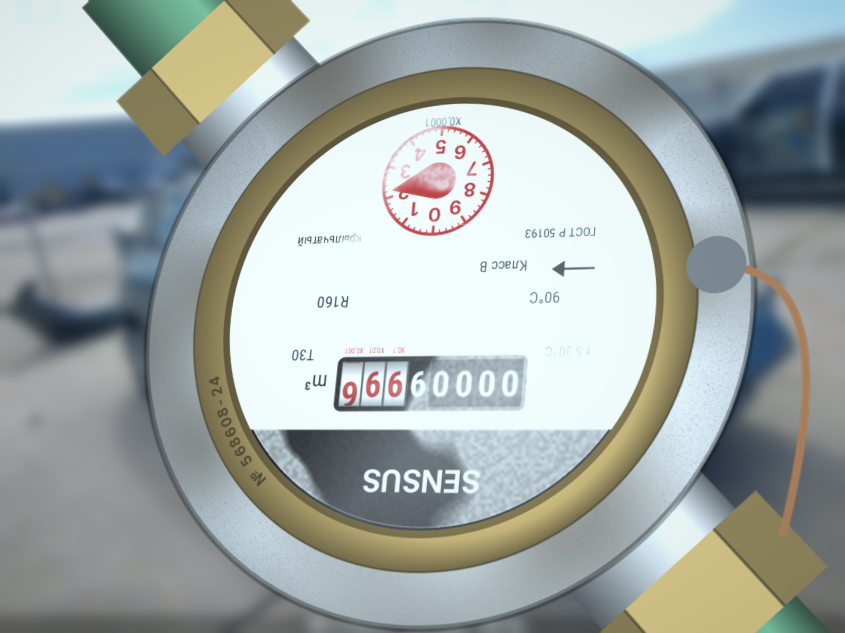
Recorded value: 9.9962; m³
